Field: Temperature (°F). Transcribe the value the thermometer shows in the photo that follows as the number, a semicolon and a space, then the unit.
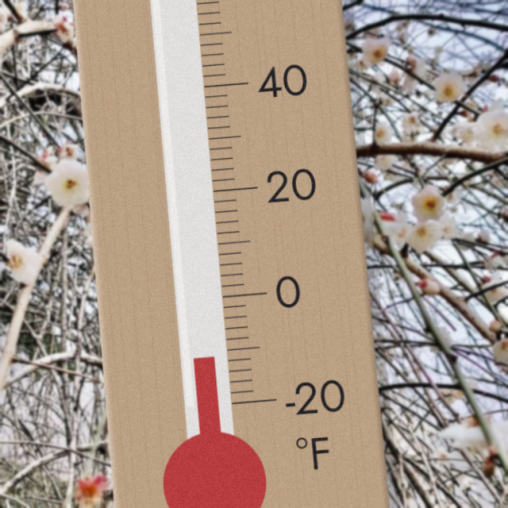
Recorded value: -11; °F
